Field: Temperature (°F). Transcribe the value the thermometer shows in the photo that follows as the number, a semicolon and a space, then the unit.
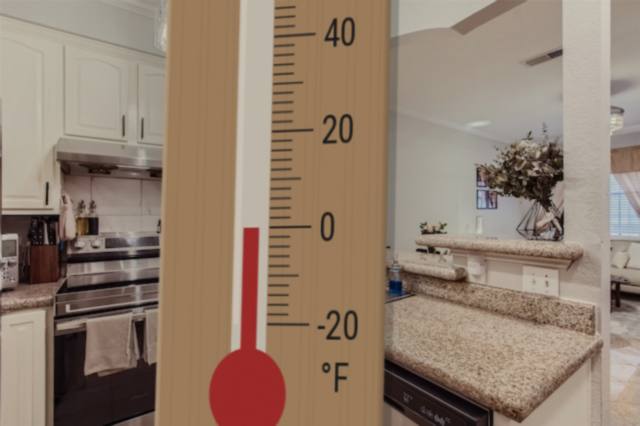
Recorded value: 0; °F
